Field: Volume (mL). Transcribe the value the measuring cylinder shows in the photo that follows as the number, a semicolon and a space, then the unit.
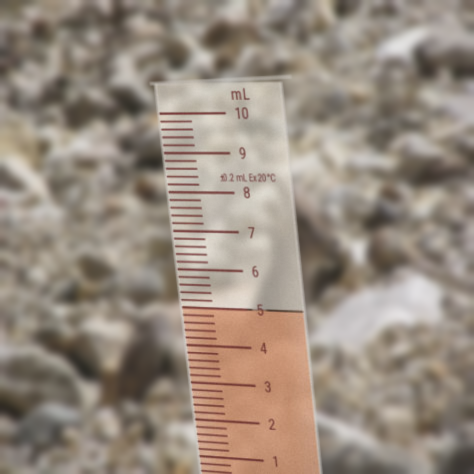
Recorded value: 5; mL
